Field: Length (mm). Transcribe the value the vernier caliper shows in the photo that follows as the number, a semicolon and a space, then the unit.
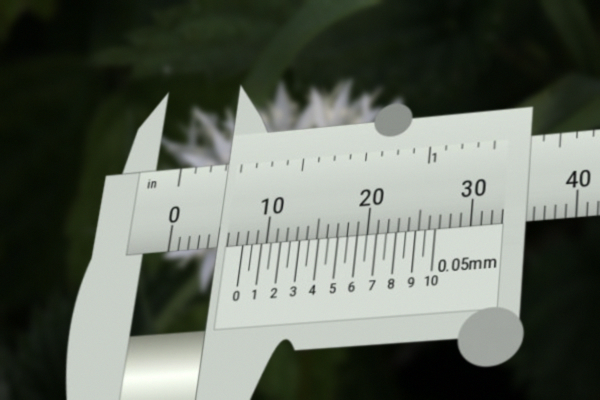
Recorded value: 7.6; mm
